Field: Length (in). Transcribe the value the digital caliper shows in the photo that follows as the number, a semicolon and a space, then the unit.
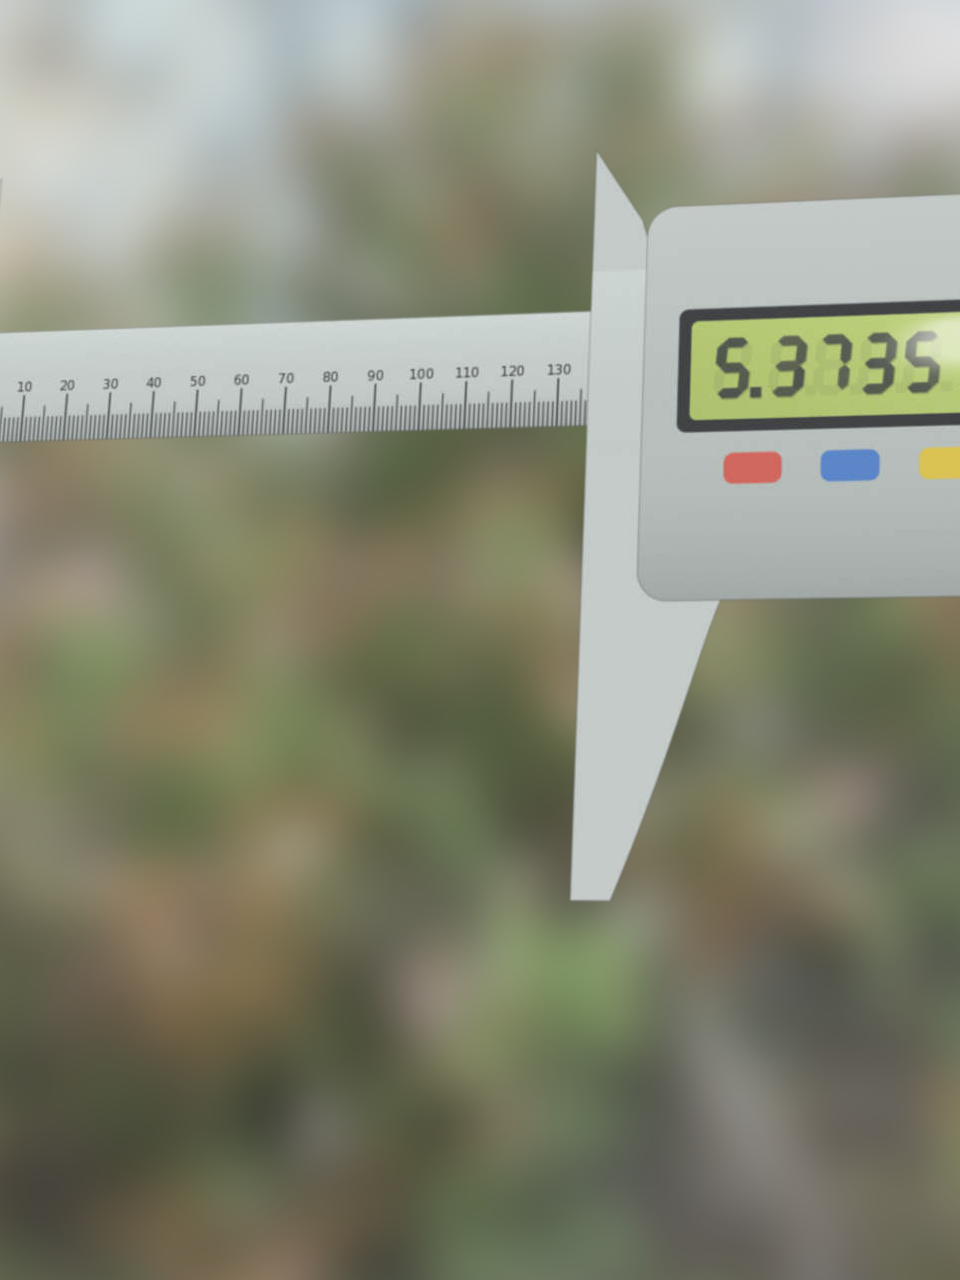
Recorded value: 5.3735; in
